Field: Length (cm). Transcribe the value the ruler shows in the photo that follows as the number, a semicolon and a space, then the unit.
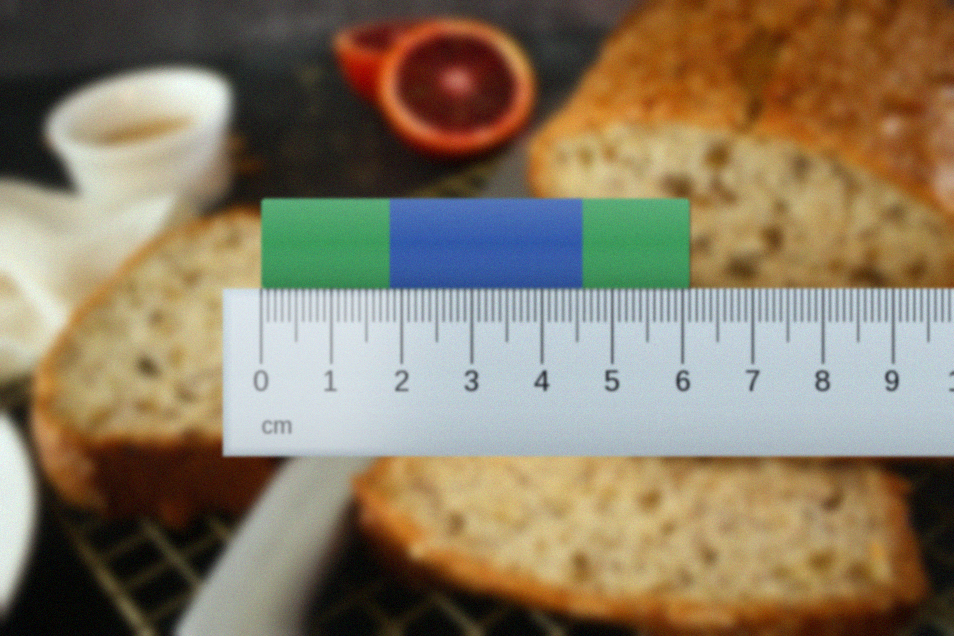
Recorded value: 6.1; cm
